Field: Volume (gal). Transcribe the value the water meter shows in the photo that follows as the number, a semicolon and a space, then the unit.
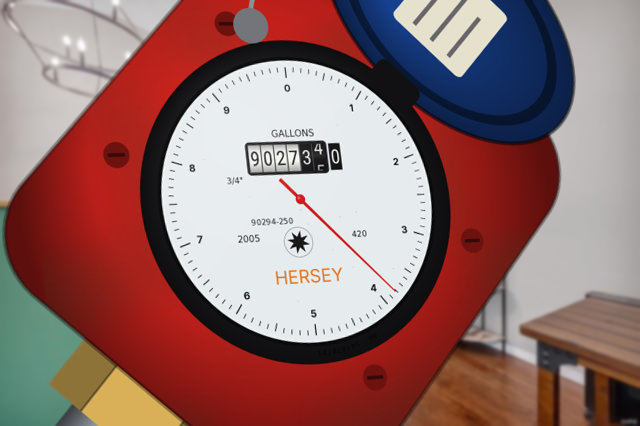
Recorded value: 9027343.8; gal
